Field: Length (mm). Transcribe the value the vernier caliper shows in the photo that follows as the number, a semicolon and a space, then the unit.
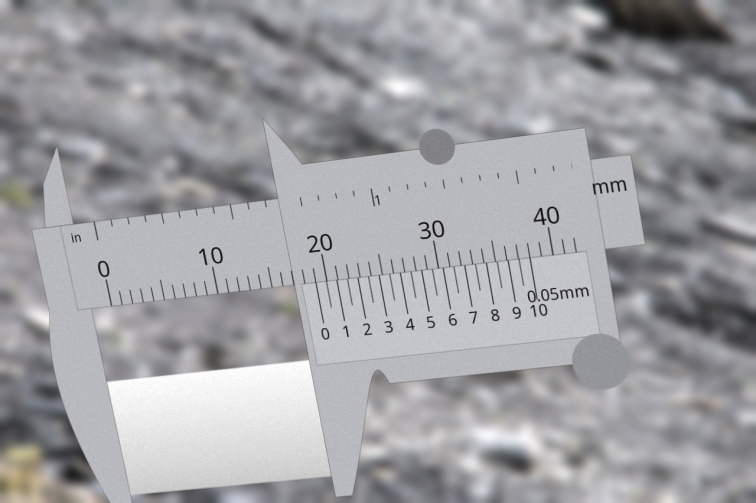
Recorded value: 19.0; mm
